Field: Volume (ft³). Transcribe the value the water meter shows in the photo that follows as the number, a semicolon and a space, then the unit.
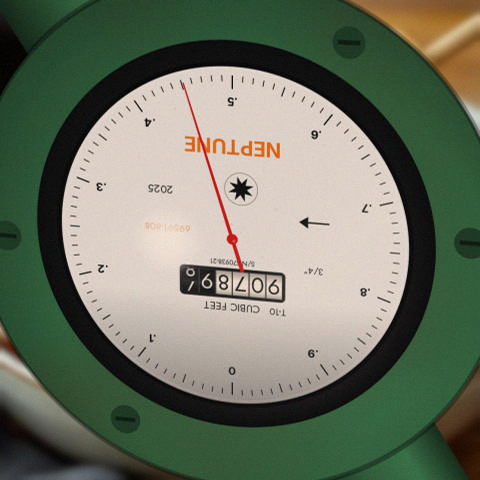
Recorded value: 907897.45; ft³
